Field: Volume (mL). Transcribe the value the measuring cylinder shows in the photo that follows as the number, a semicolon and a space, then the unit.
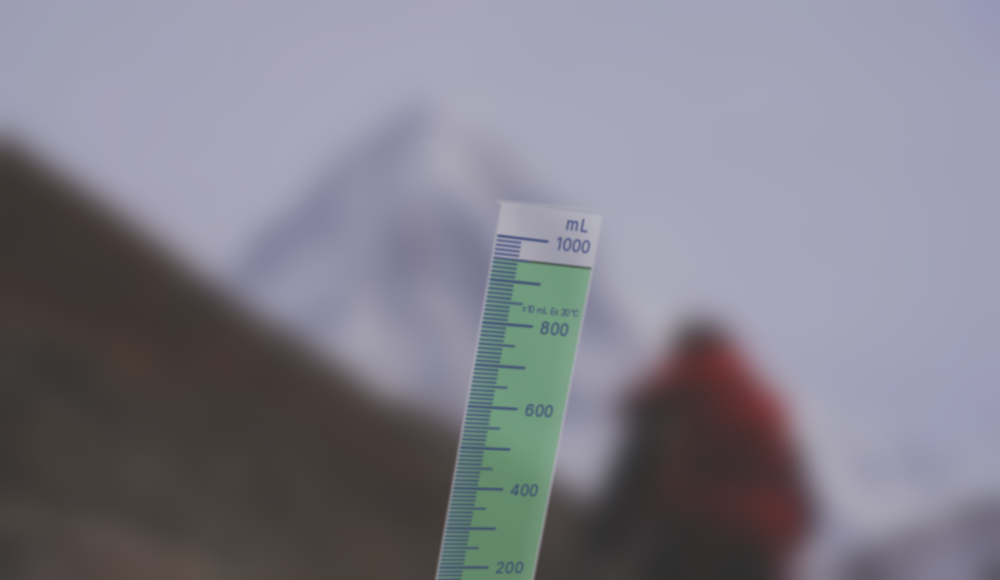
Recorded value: 950; mL
